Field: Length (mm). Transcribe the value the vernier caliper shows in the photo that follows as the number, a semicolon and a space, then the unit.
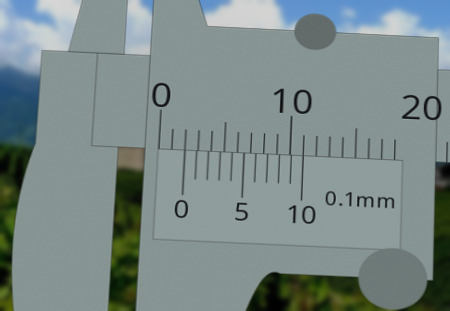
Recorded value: 2.0; mm
